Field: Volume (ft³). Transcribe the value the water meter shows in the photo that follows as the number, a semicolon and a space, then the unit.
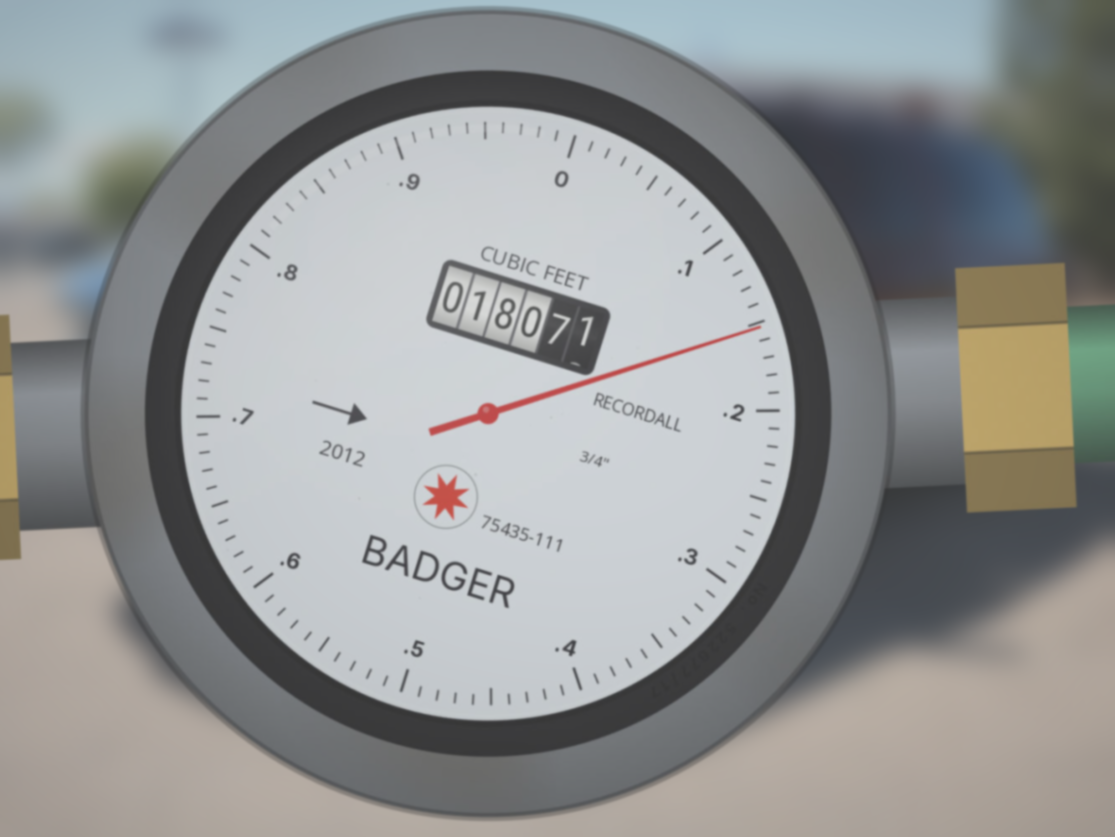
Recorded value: 18071.15; ft³
